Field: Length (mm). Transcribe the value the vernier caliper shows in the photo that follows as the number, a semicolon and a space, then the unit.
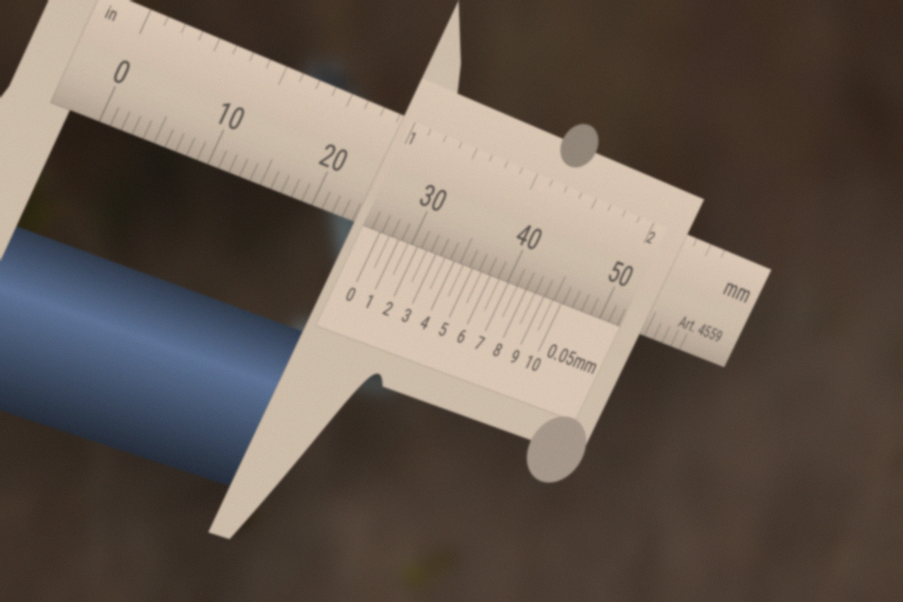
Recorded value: 26.8; mm
